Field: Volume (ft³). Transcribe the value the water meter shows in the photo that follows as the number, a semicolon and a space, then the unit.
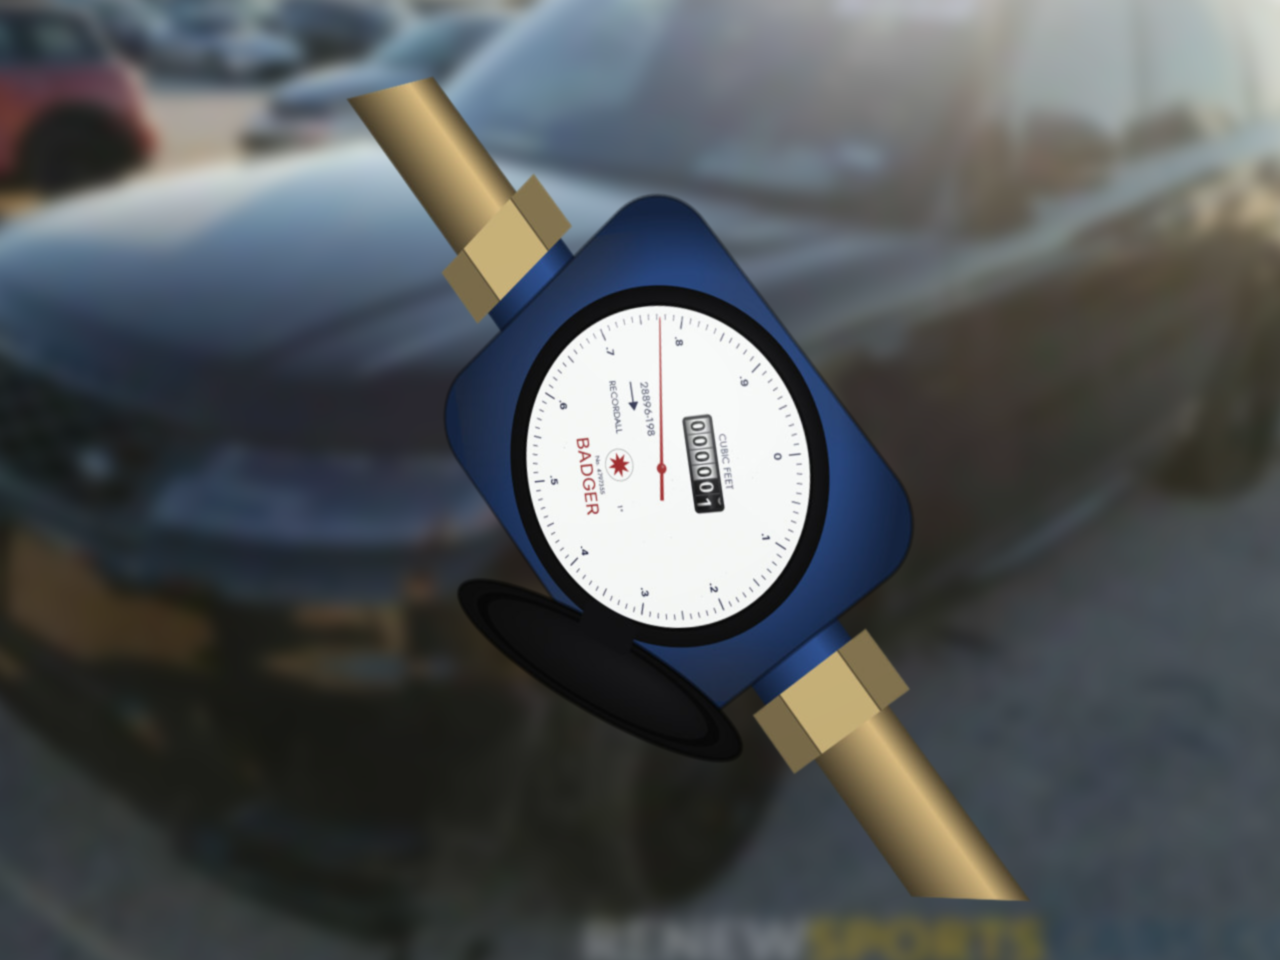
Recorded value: 0.77; ft³
